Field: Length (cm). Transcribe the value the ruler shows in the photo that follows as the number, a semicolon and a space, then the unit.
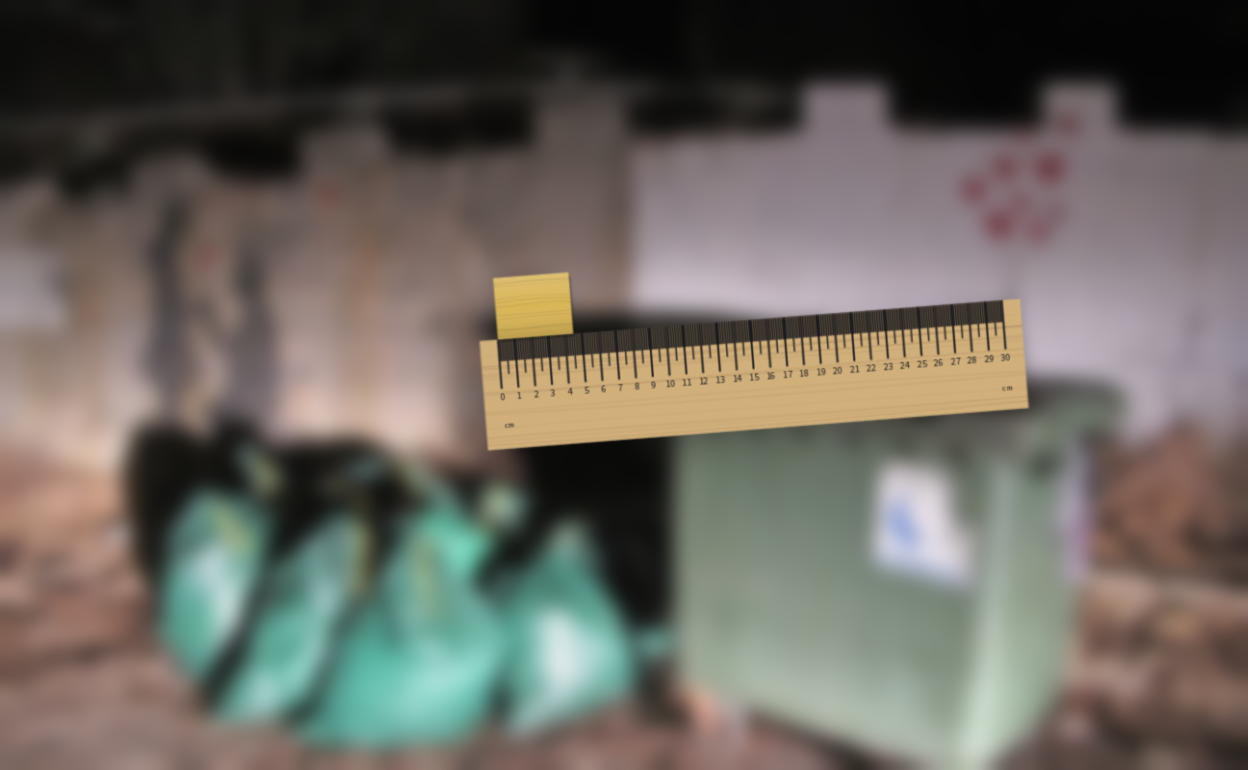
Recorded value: 4.5; cm
